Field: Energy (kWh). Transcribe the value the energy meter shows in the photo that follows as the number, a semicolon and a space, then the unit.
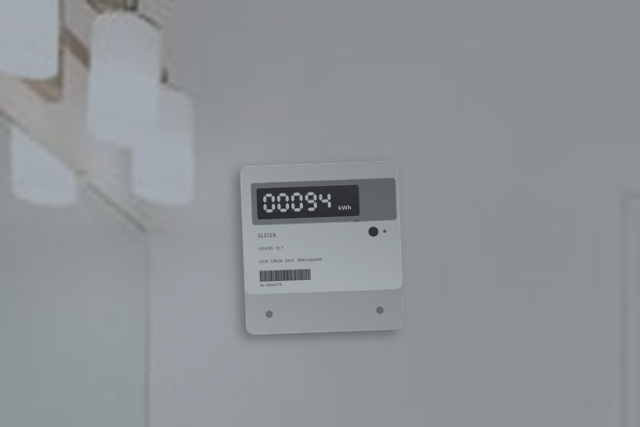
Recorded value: 94; kWh
